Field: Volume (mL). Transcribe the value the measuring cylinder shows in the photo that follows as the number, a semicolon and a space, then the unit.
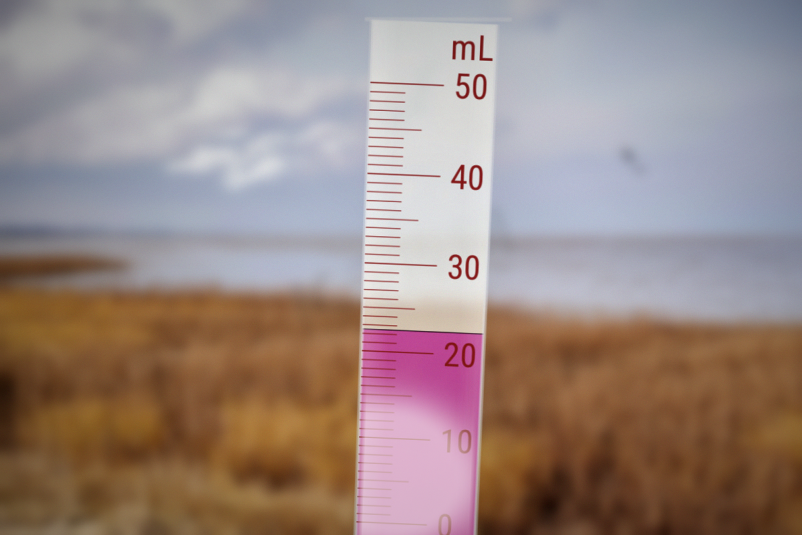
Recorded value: 22.5; mL
